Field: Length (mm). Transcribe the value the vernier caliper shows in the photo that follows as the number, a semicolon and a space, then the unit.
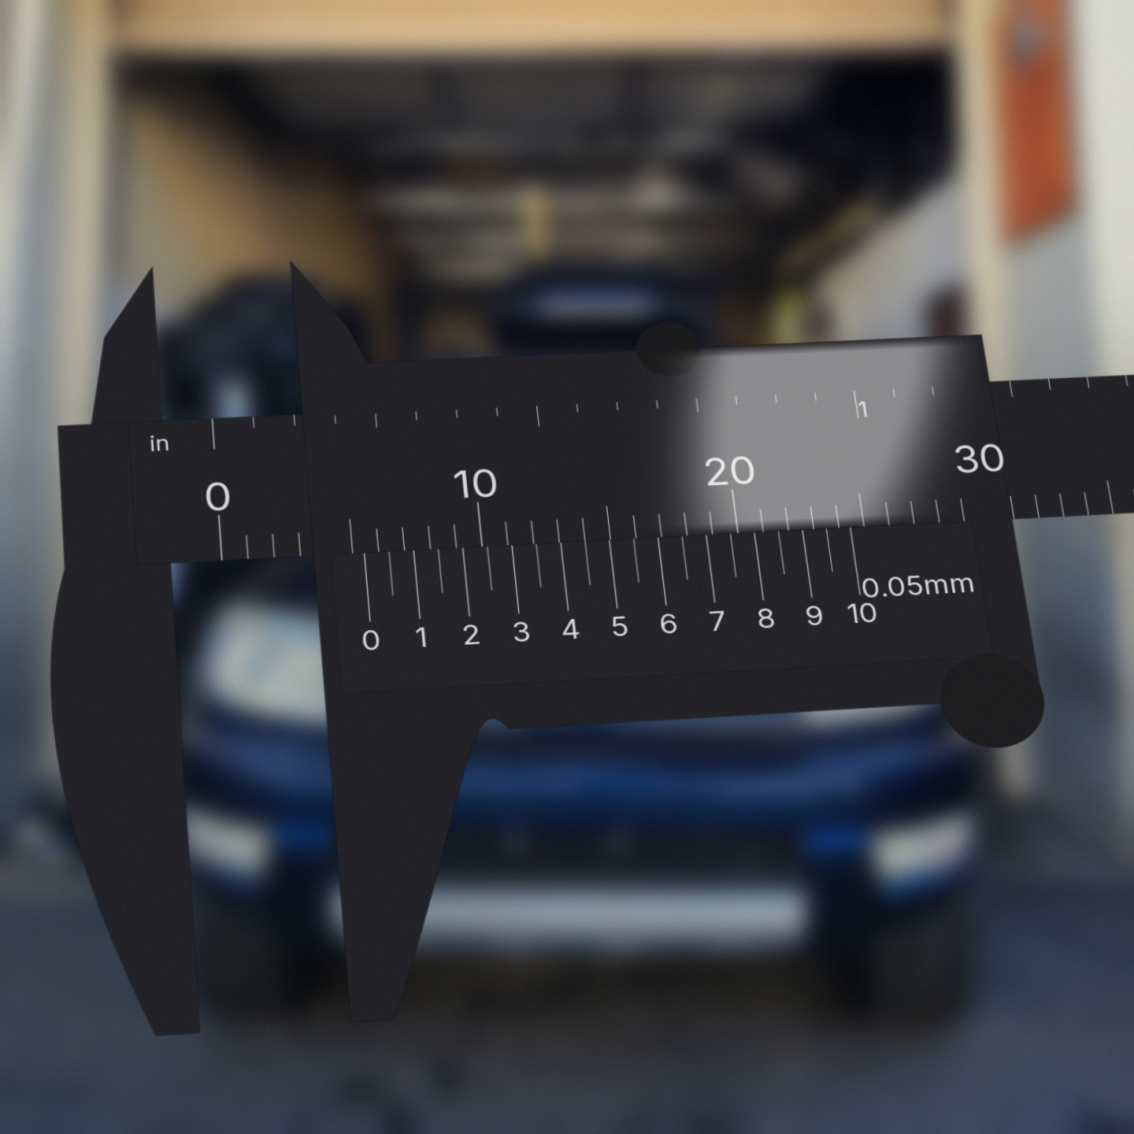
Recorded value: 5.45; mm
